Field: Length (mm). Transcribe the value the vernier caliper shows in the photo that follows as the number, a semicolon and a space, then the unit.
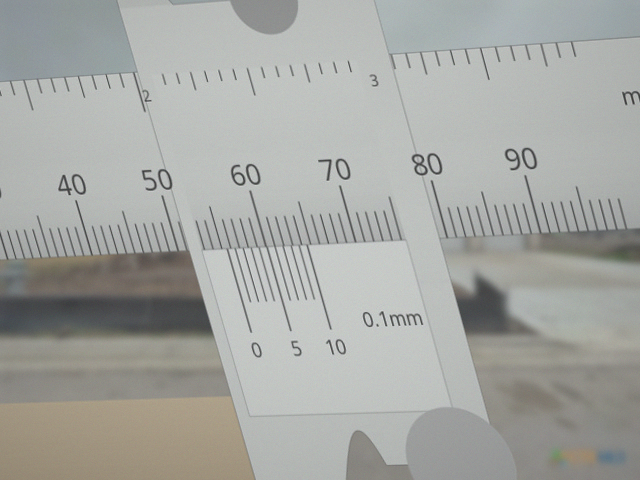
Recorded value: 55.6; mm
